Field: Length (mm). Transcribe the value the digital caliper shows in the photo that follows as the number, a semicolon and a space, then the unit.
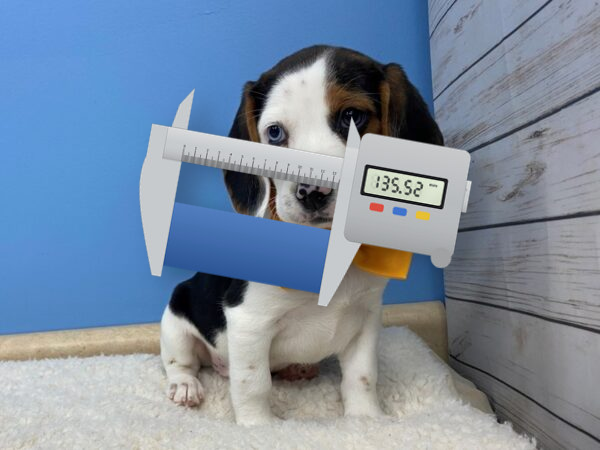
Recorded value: 135.52; mm
